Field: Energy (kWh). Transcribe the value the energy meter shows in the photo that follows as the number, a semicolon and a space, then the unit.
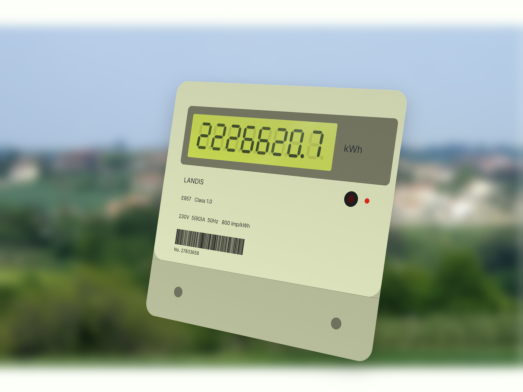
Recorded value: 2226620.7; kWh
